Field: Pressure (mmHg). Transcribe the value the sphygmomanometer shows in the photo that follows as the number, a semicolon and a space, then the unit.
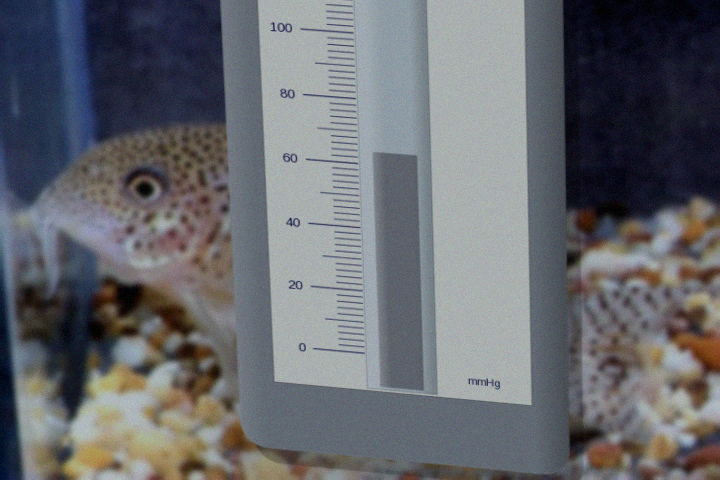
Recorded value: 64; mmHg
